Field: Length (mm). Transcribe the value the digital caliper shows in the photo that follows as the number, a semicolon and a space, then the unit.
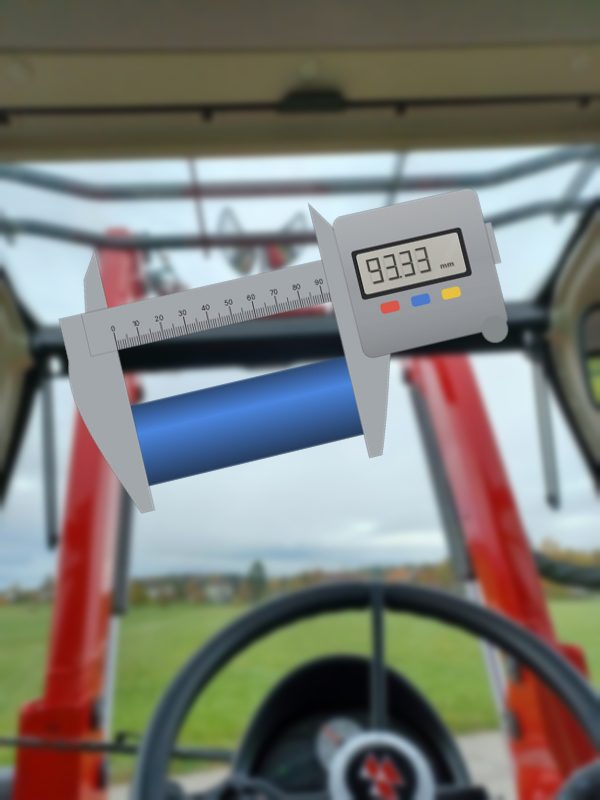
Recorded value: 93.33; mm
